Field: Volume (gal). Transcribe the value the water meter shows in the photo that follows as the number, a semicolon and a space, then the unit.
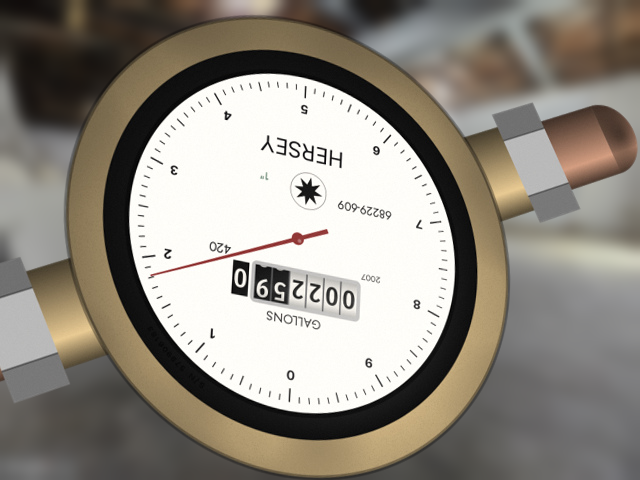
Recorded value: 22591.8; gal
